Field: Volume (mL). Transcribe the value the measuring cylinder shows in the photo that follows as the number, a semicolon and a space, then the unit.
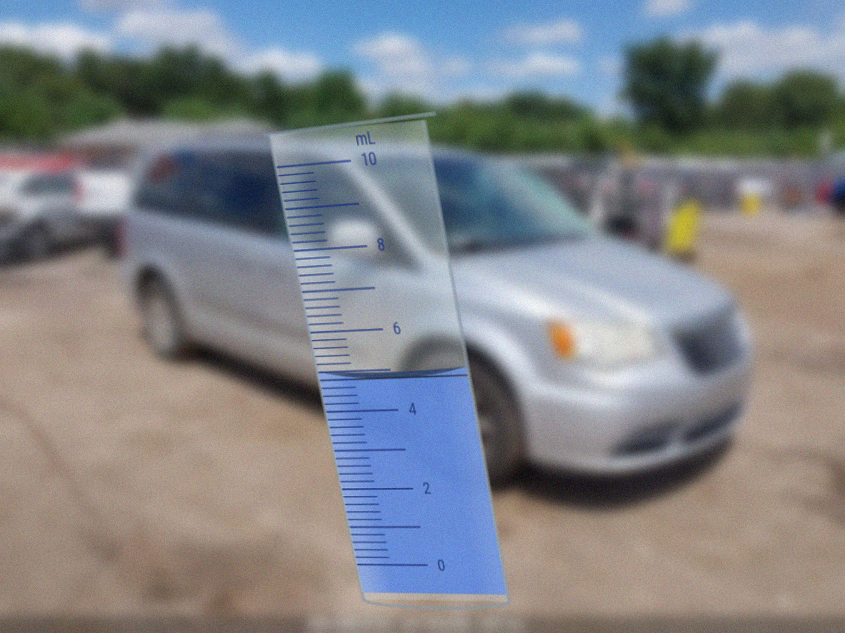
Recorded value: 4.8; mL
